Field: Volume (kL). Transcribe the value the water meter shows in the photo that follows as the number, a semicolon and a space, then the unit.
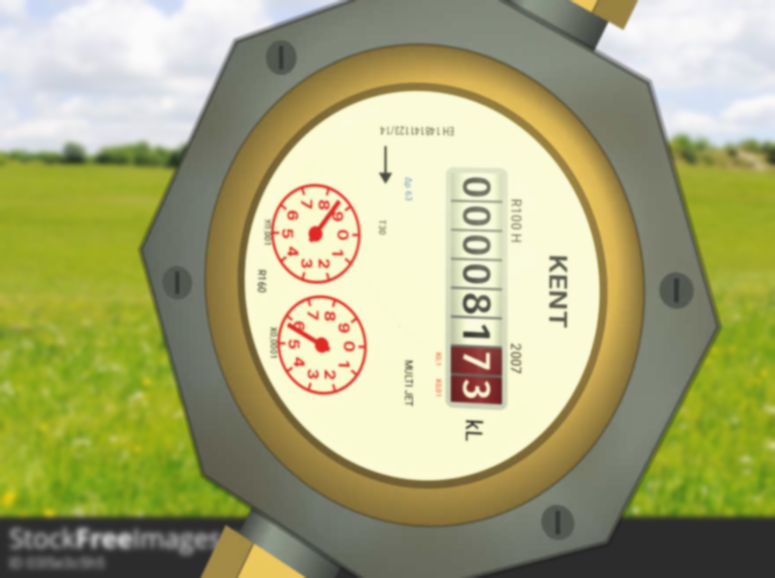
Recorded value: 81.7385; kL
